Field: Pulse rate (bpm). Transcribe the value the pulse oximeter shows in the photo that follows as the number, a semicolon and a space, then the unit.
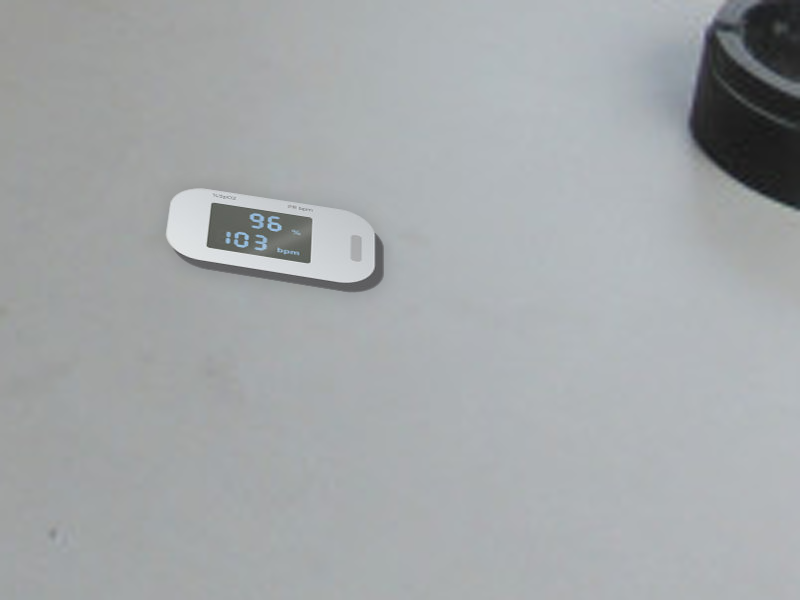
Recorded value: 103; bpm
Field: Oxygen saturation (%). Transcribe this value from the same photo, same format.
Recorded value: 96; %
